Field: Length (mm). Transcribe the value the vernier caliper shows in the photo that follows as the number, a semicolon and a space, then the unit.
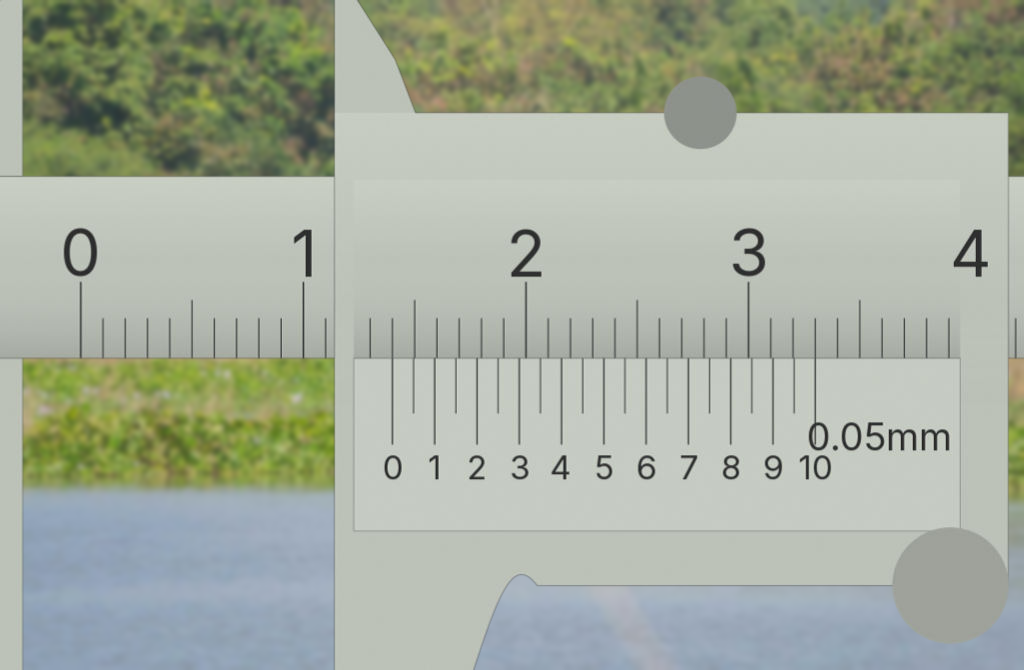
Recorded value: 14.0; mm
